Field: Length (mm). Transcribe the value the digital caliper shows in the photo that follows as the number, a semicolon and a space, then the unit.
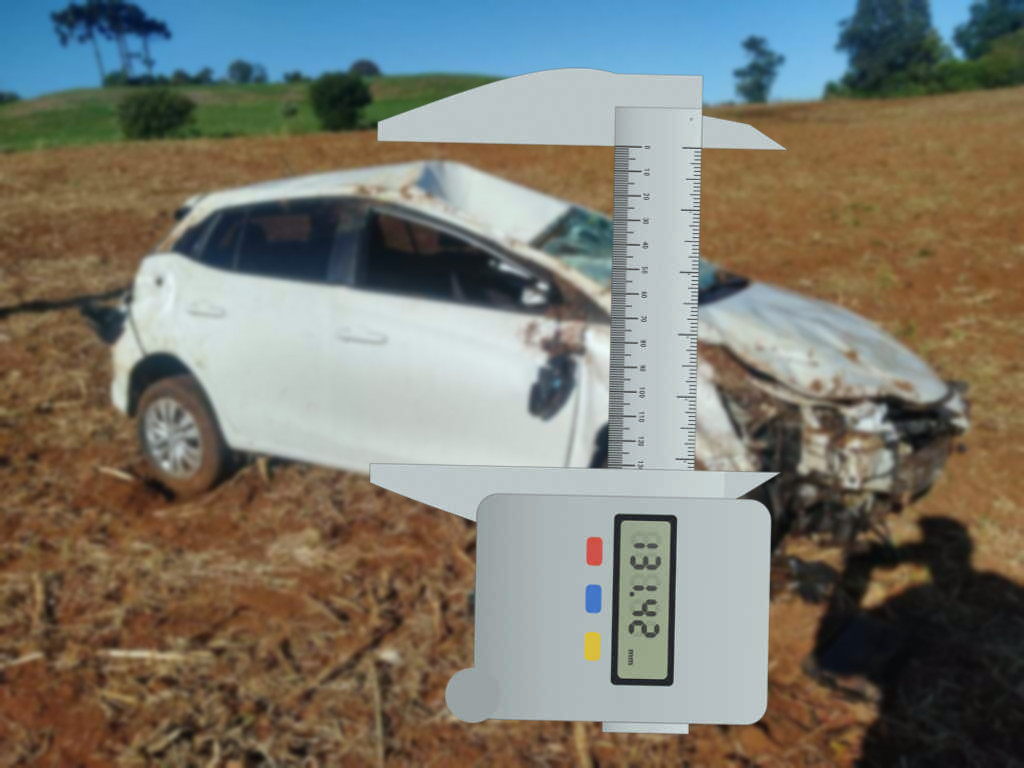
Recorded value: 131.42; mm
